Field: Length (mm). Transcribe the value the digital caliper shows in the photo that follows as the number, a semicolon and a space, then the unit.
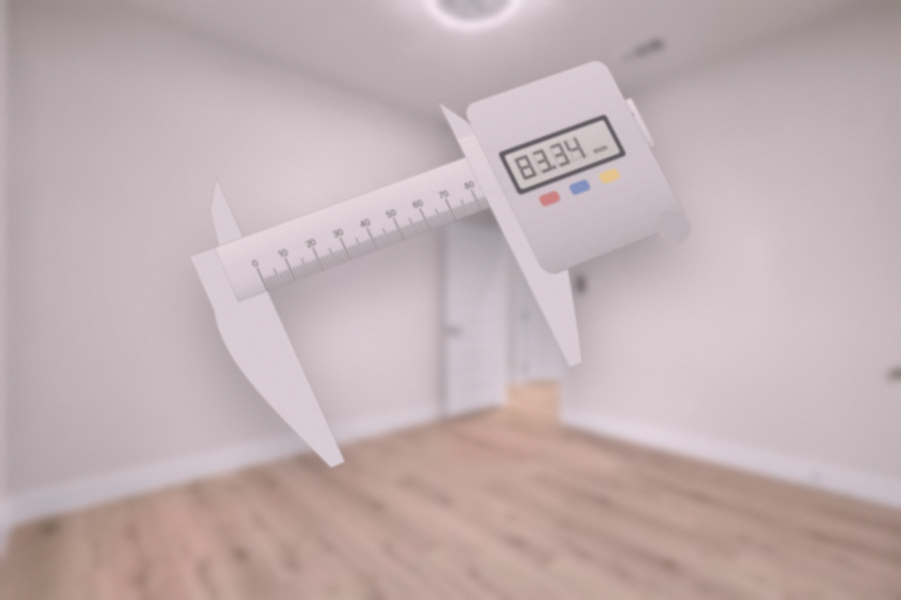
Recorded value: 83.34; mm
